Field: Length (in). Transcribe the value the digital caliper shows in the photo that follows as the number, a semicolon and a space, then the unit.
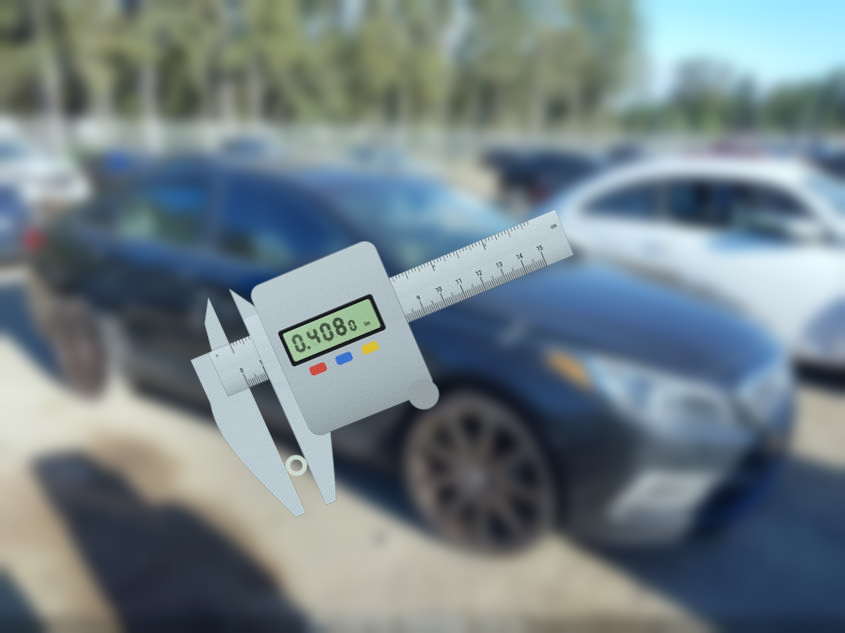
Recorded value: 0.4080; in
